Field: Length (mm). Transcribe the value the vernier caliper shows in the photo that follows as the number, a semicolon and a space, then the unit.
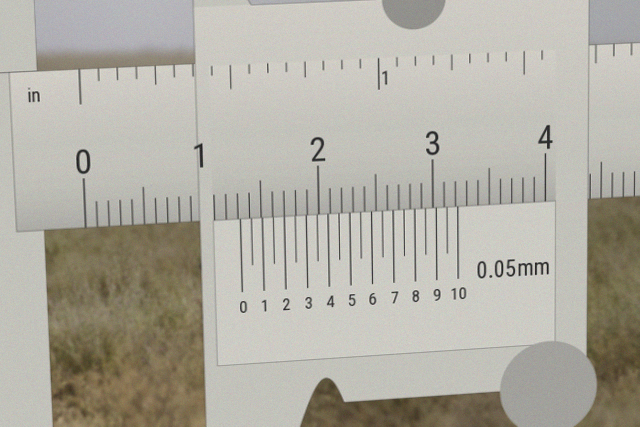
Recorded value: 13.2; mm
